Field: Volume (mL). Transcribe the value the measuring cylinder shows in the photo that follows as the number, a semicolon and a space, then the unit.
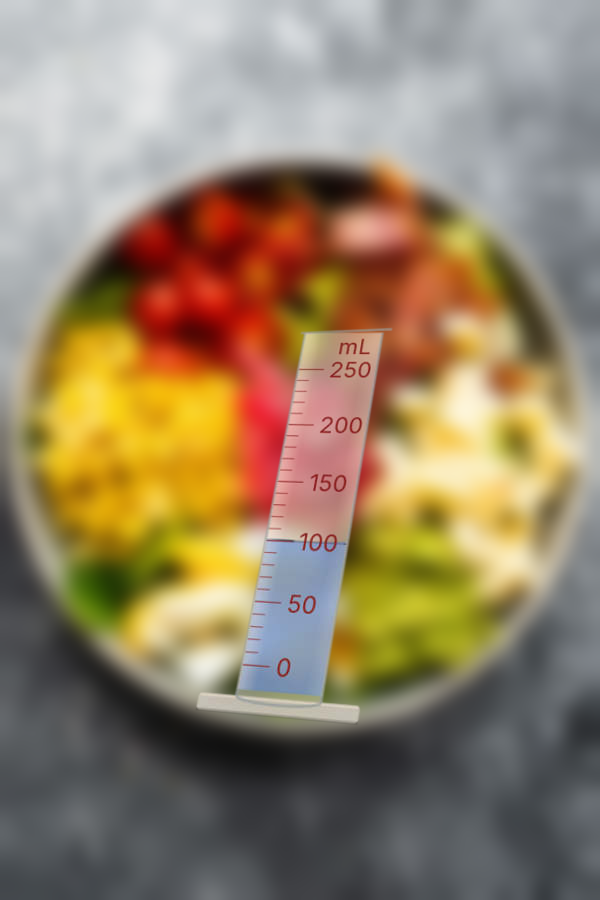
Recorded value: 100; mL
